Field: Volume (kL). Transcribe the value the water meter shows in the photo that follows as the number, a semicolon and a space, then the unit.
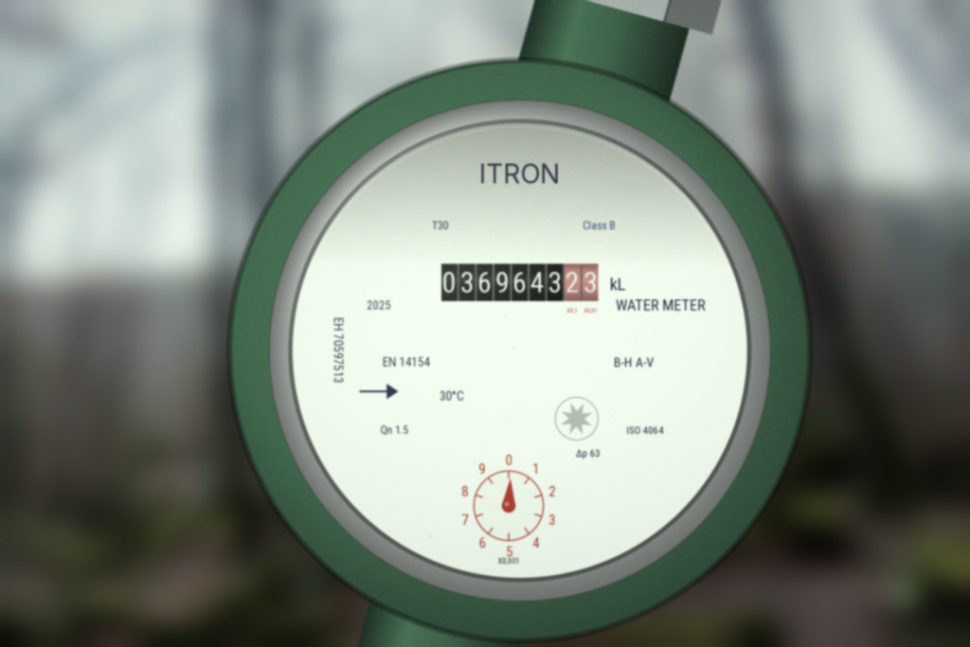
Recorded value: 369643.230; kL
